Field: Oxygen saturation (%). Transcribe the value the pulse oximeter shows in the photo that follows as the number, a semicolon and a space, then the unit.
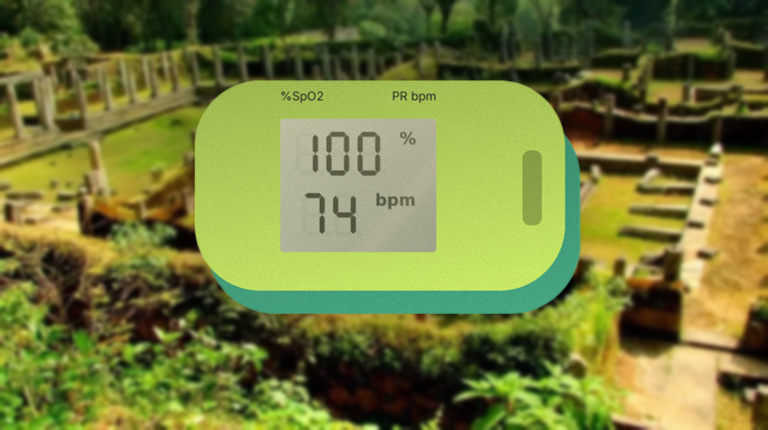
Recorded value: 100; %
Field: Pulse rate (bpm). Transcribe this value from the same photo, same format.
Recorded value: 74; bpm
